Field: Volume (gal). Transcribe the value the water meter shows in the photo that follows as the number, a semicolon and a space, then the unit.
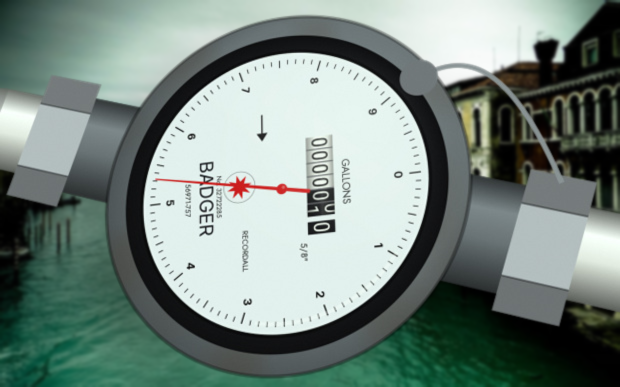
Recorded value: 5.3; gal
